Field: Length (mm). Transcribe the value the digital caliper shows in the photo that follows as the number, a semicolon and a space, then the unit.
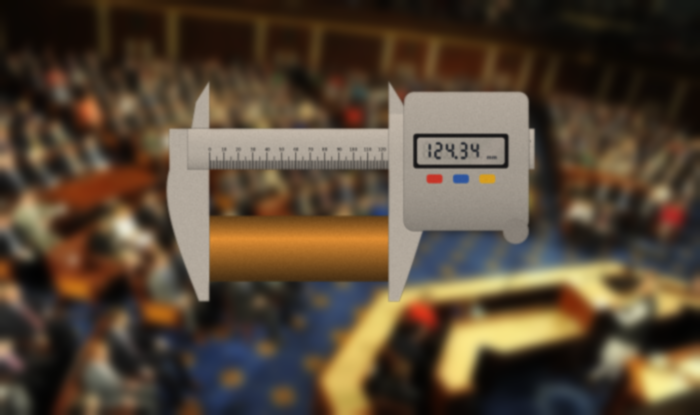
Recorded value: 124.34; mm
